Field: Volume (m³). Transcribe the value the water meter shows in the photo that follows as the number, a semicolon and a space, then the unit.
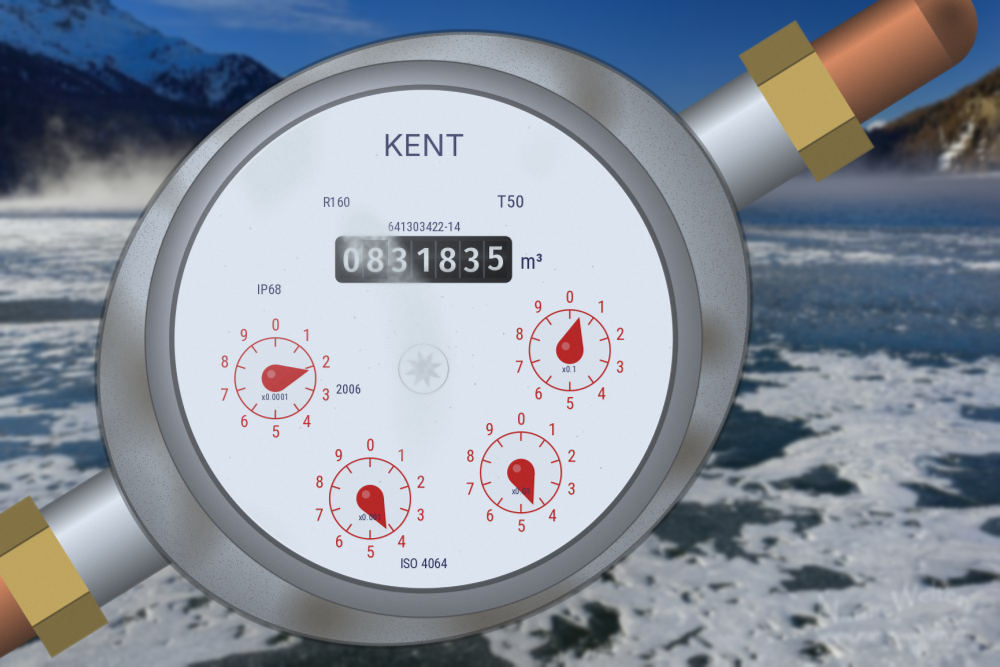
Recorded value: 831835.0442; m³
